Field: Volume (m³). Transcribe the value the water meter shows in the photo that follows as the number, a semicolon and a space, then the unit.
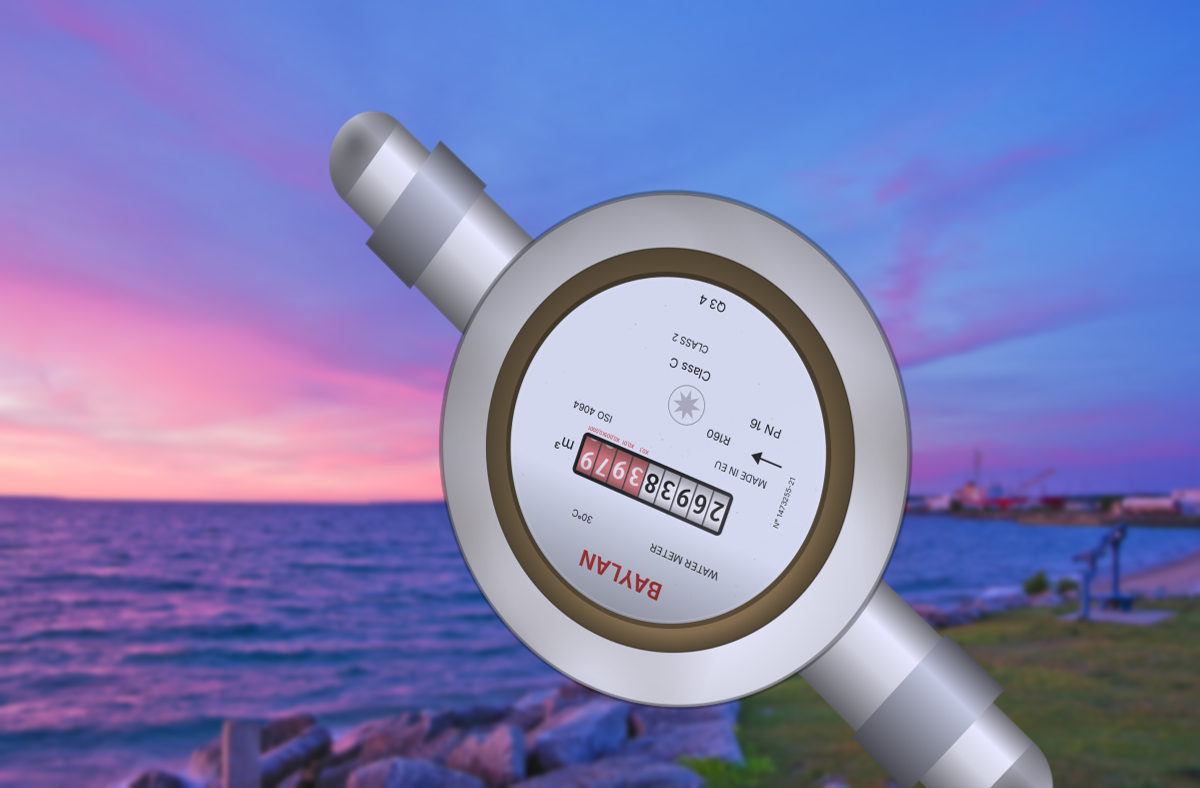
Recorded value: 26938.3979; m³
